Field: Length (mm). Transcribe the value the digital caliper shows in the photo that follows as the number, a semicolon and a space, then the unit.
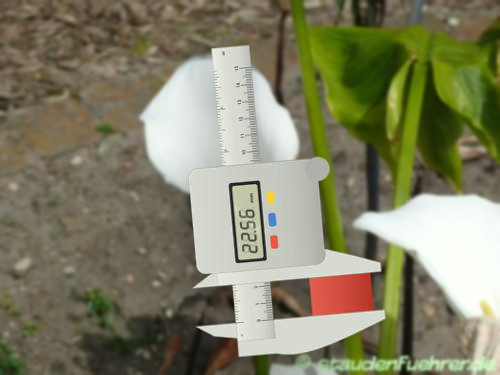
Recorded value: 22.56; mm
